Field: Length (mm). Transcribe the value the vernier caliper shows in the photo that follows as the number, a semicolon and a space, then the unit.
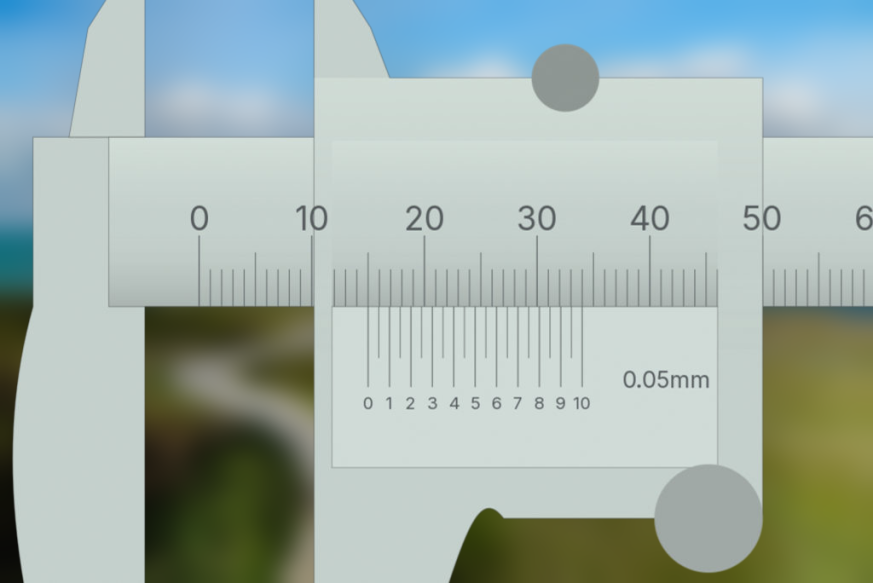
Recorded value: 15.0; mm
